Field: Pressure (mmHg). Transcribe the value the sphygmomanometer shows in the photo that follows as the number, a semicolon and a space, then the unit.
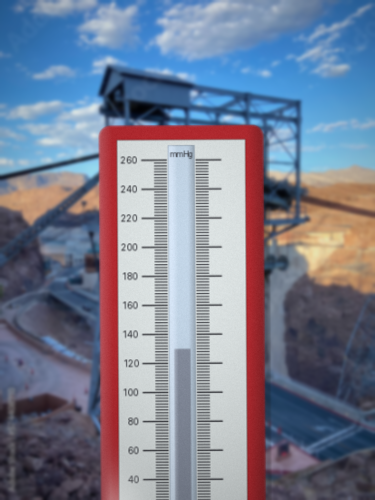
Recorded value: 130; mmHg
